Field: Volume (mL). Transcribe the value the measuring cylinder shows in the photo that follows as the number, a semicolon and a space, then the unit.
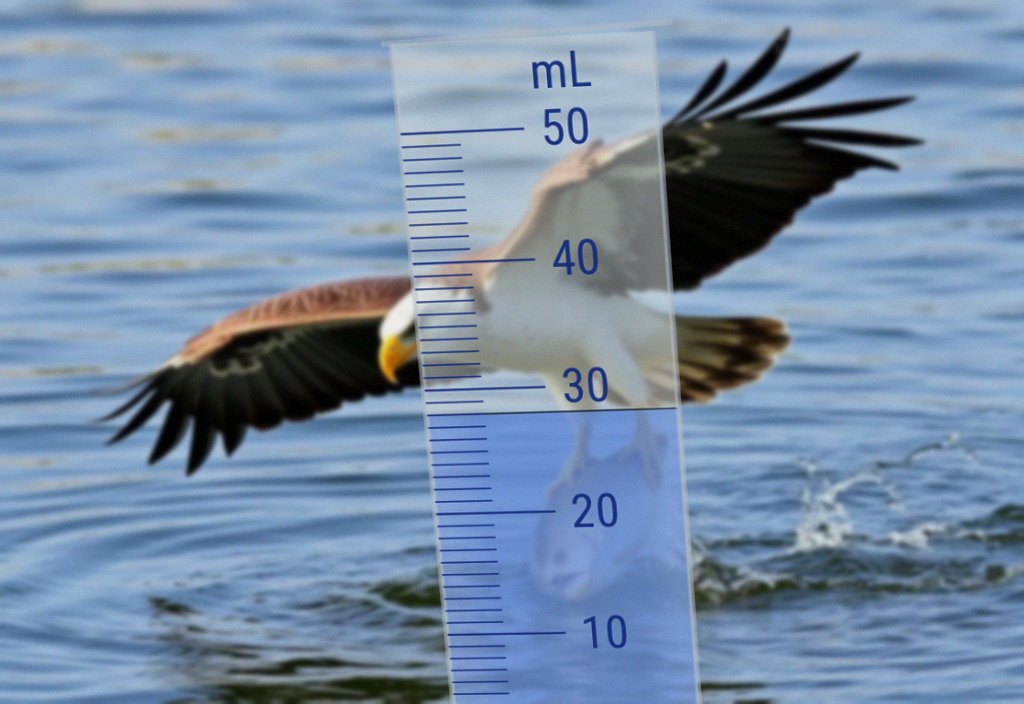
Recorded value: 28; mL
